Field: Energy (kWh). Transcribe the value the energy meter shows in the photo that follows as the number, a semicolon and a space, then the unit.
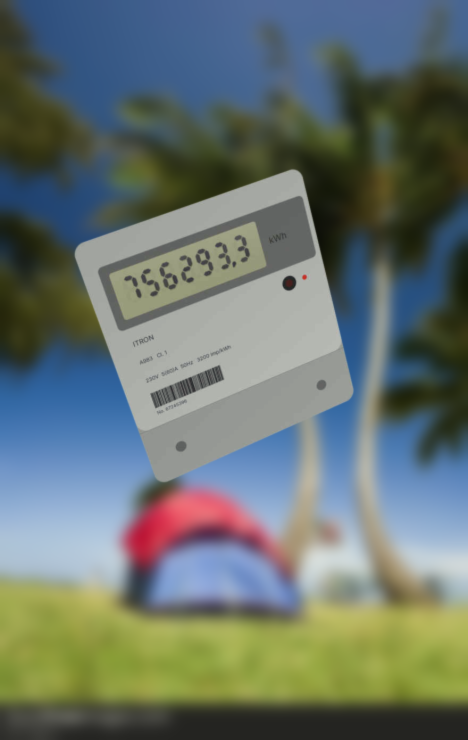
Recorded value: 756293.3; kWh
